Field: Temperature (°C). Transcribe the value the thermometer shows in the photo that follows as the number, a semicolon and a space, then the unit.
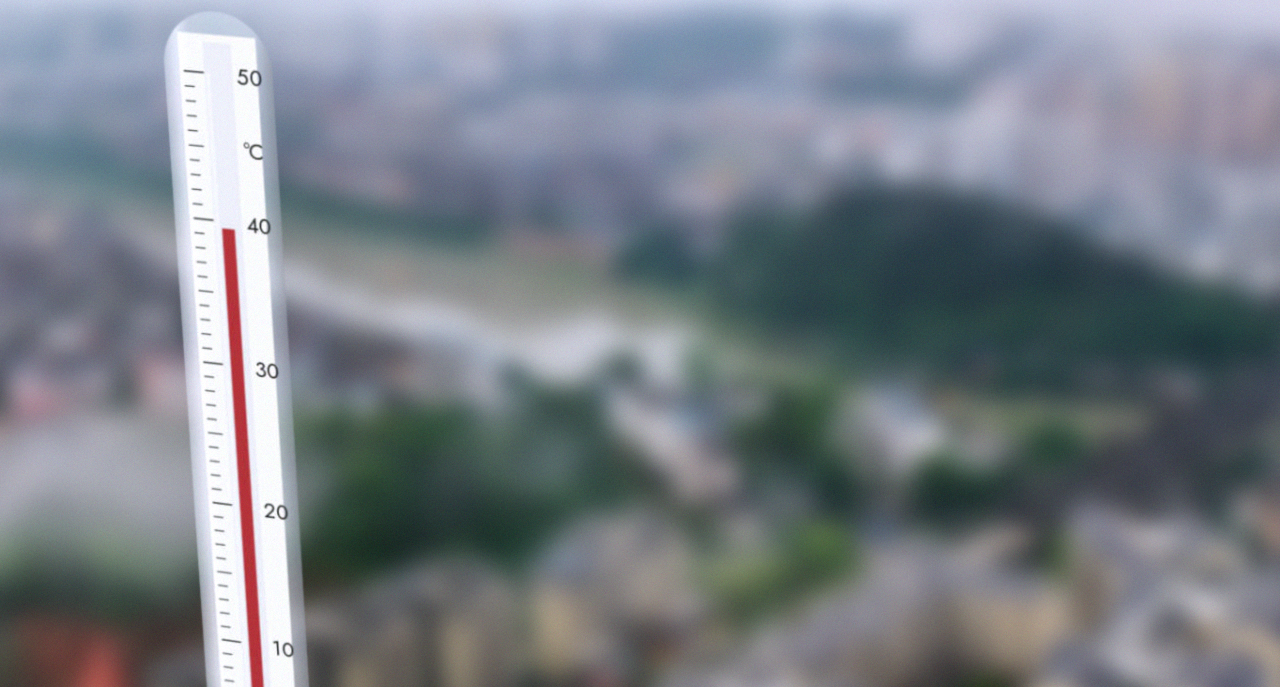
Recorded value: 39.5; °C
